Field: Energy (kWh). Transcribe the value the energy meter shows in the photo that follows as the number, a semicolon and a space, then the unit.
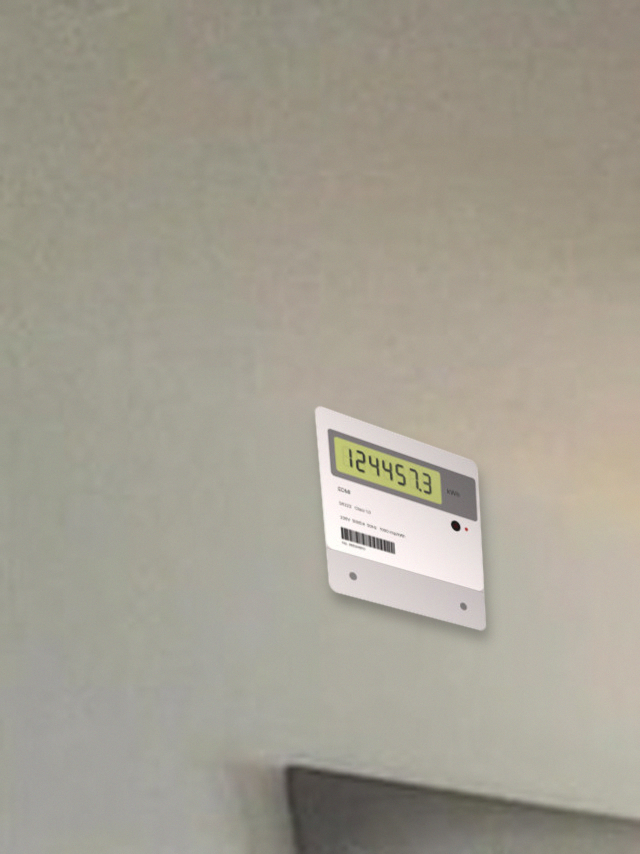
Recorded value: 124457.3; kWh
